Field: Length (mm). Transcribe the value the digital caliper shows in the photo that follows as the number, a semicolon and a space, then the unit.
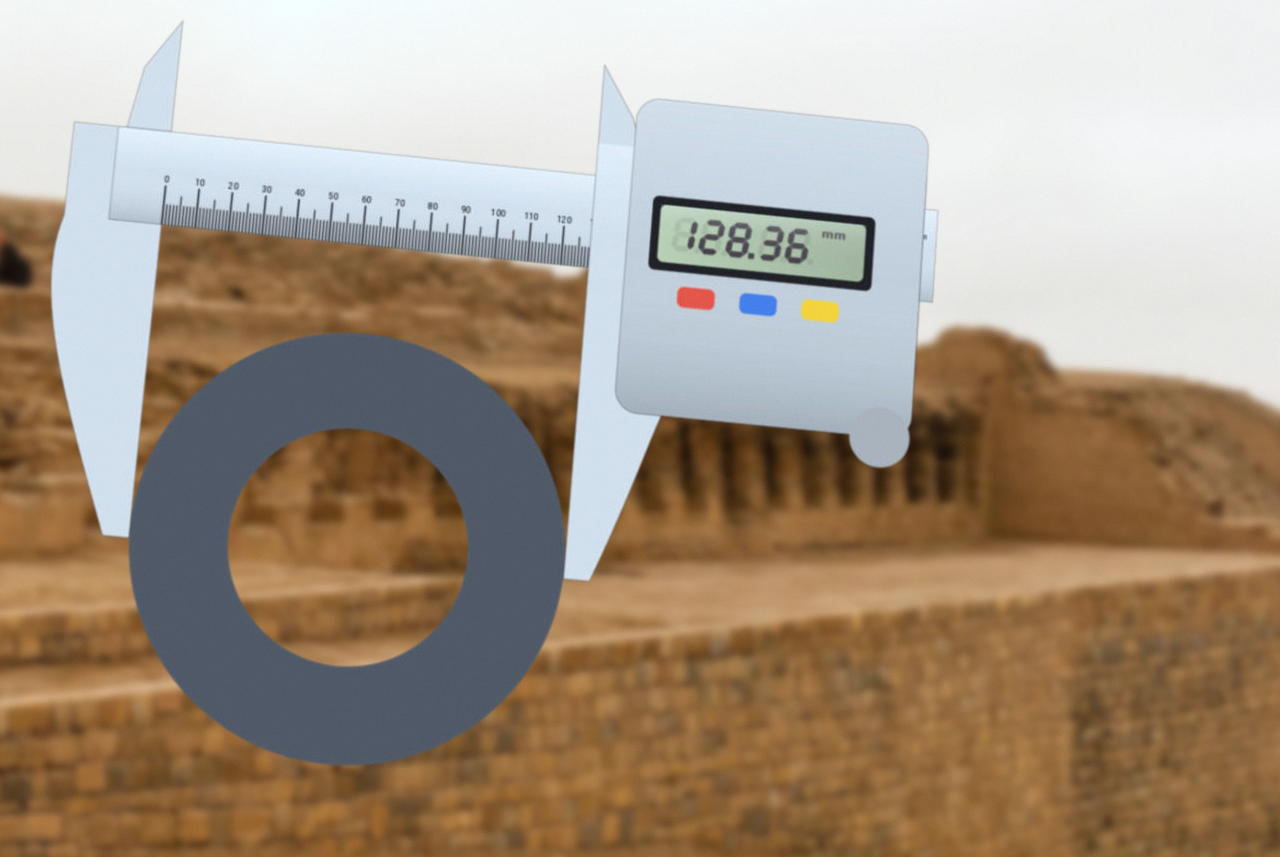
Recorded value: 128.36; mm
